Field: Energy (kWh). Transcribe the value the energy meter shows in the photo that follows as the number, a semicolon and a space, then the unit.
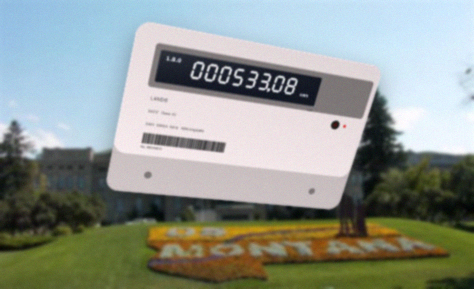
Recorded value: 533.08; kWh
